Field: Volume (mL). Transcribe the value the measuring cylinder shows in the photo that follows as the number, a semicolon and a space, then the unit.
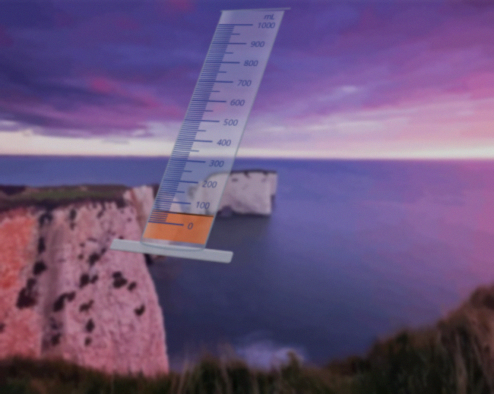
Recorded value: 50; mL
